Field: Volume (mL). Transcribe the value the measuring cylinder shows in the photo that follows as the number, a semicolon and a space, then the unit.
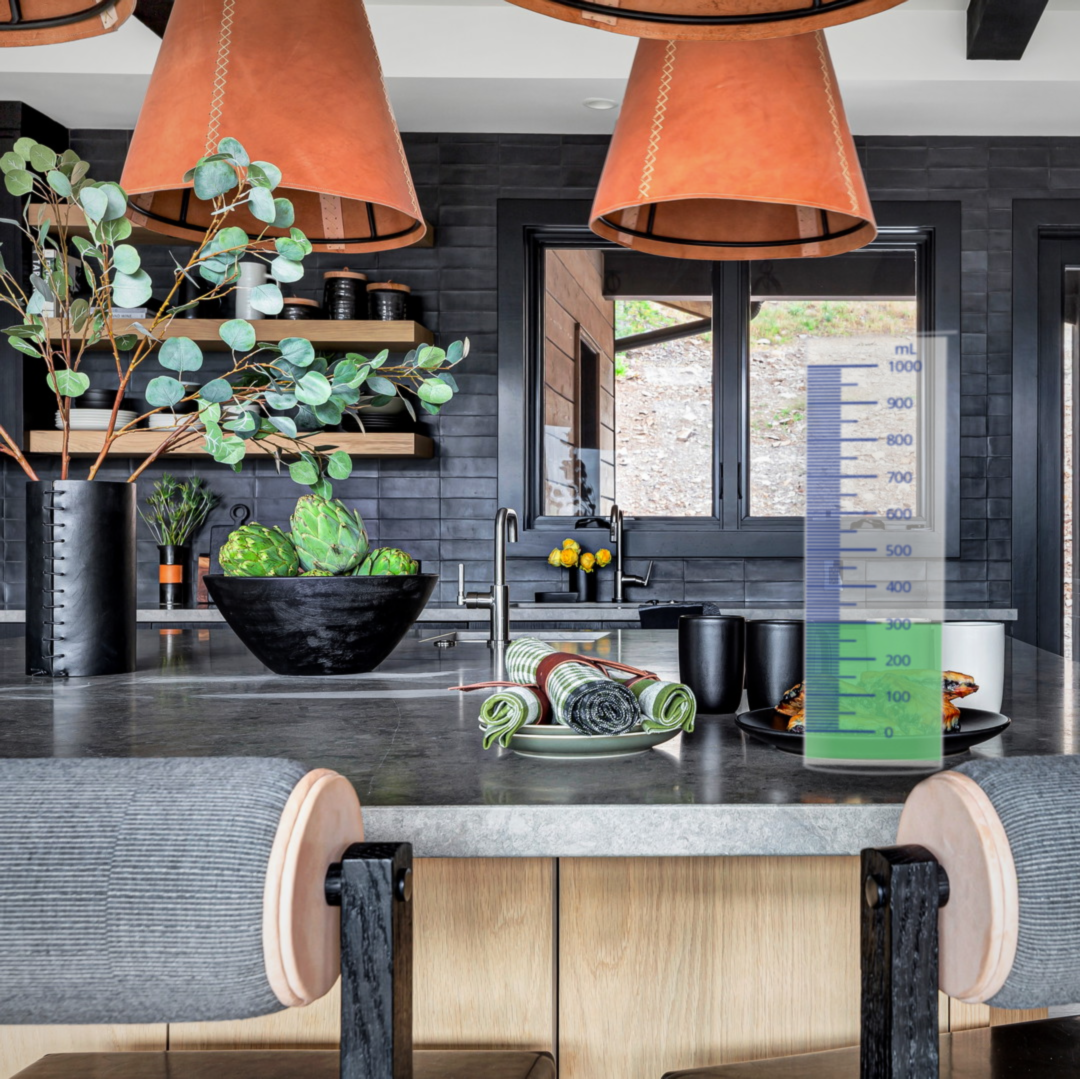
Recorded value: 300; mL
